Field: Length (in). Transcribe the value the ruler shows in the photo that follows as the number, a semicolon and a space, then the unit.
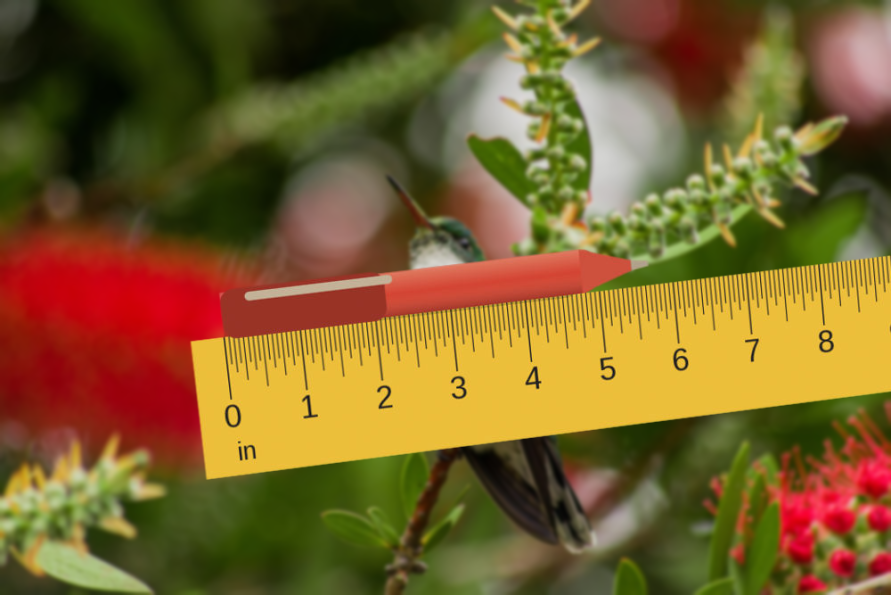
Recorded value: 5.6875; in
